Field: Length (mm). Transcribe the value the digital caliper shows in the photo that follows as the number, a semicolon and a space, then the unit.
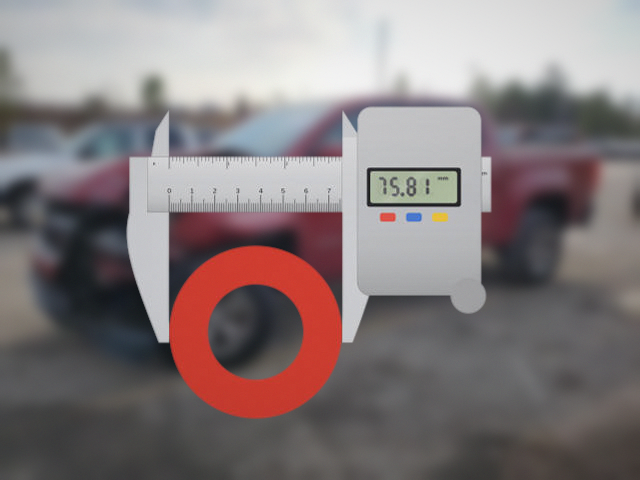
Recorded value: 75.81; mm
